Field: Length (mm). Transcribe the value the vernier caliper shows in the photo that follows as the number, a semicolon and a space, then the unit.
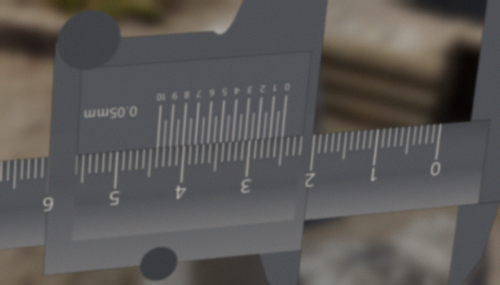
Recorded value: 25.0; mm
